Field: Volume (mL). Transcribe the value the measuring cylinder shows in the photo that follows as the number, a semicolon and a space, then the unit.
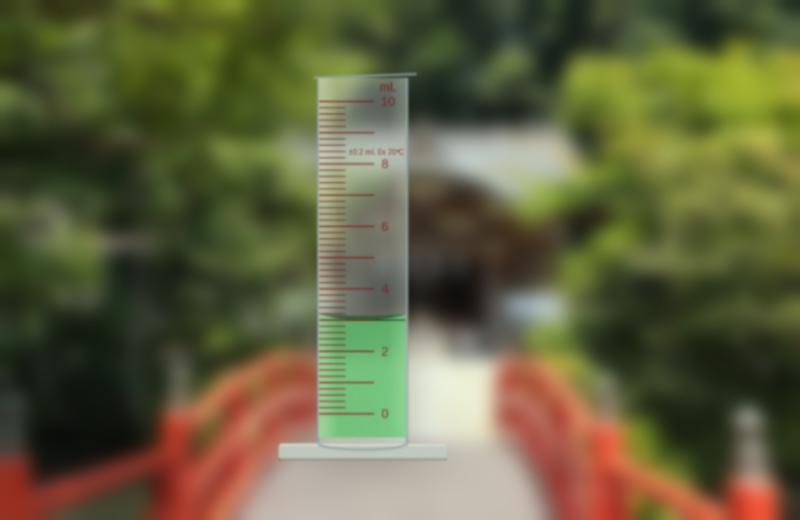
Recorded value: 3; mL
